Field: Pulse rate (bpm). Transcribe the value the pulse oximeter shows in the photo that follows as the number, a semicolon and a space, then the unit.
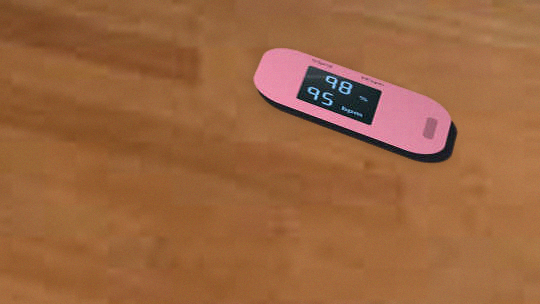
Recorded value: 95; bpm
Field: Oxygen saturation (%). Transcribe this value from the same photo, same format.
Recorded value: 98; %
